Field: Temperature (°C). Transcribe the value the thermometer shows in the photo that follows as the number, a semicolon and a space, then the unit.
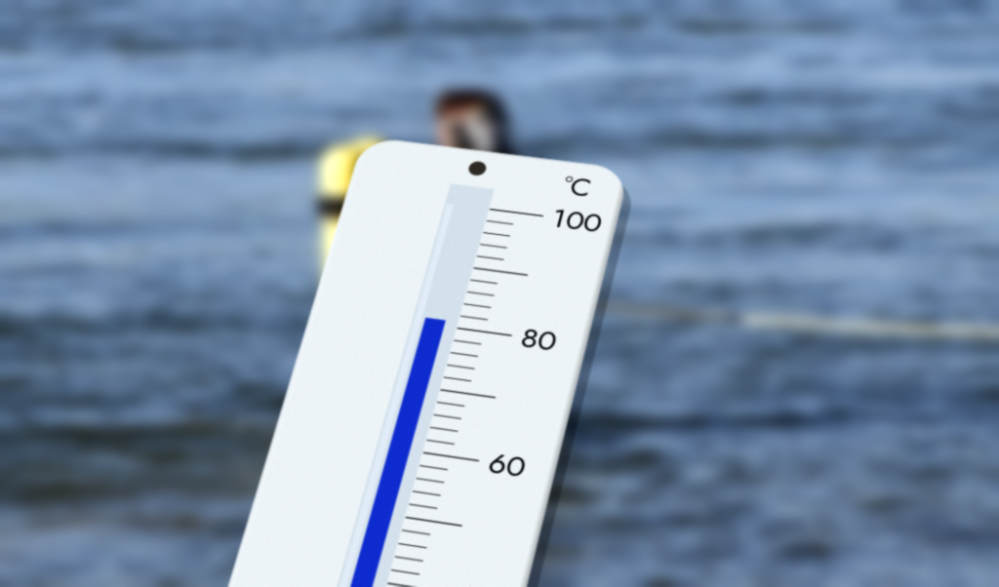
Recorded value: 81; °C
